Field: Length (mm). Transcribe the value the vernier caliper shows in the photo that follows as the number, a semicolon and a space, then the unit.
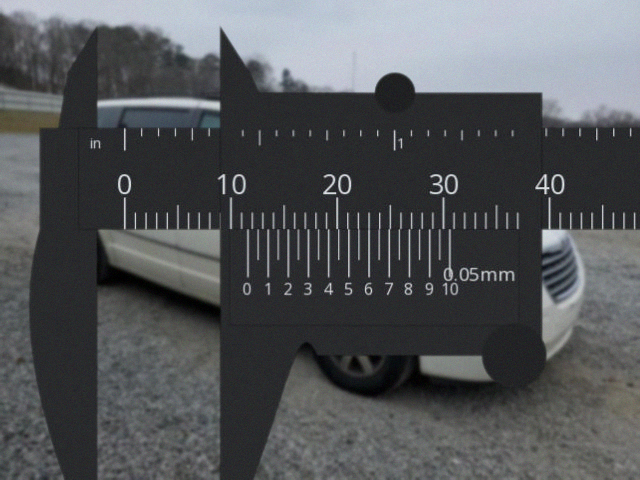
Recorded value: 11.6; mm
